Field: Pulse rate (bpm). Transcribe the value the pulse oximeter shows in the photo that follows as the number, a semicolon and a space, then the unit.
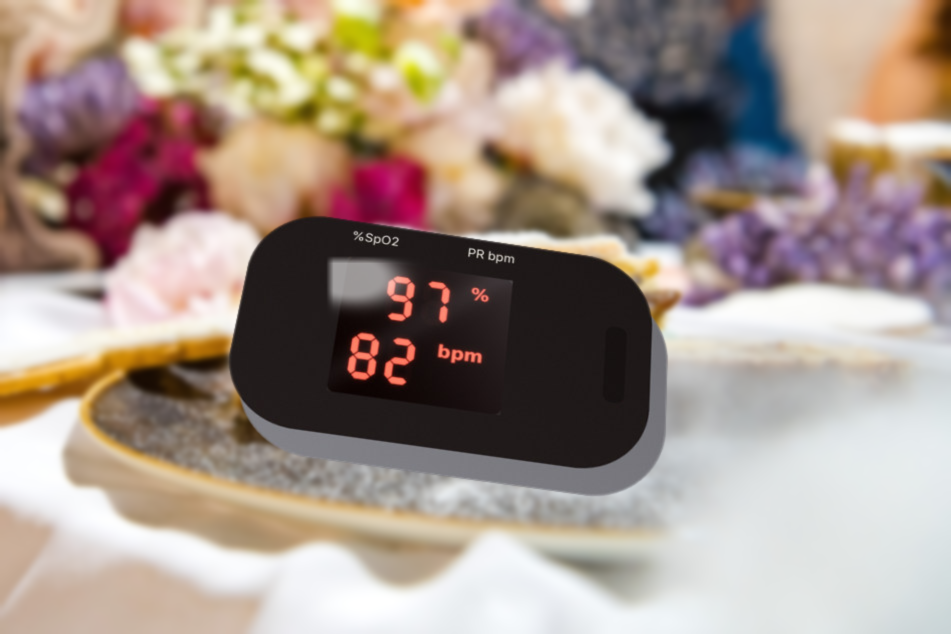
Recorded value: 82; bpm
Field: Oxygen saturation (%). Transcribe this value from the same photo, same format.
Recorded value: 97; %
